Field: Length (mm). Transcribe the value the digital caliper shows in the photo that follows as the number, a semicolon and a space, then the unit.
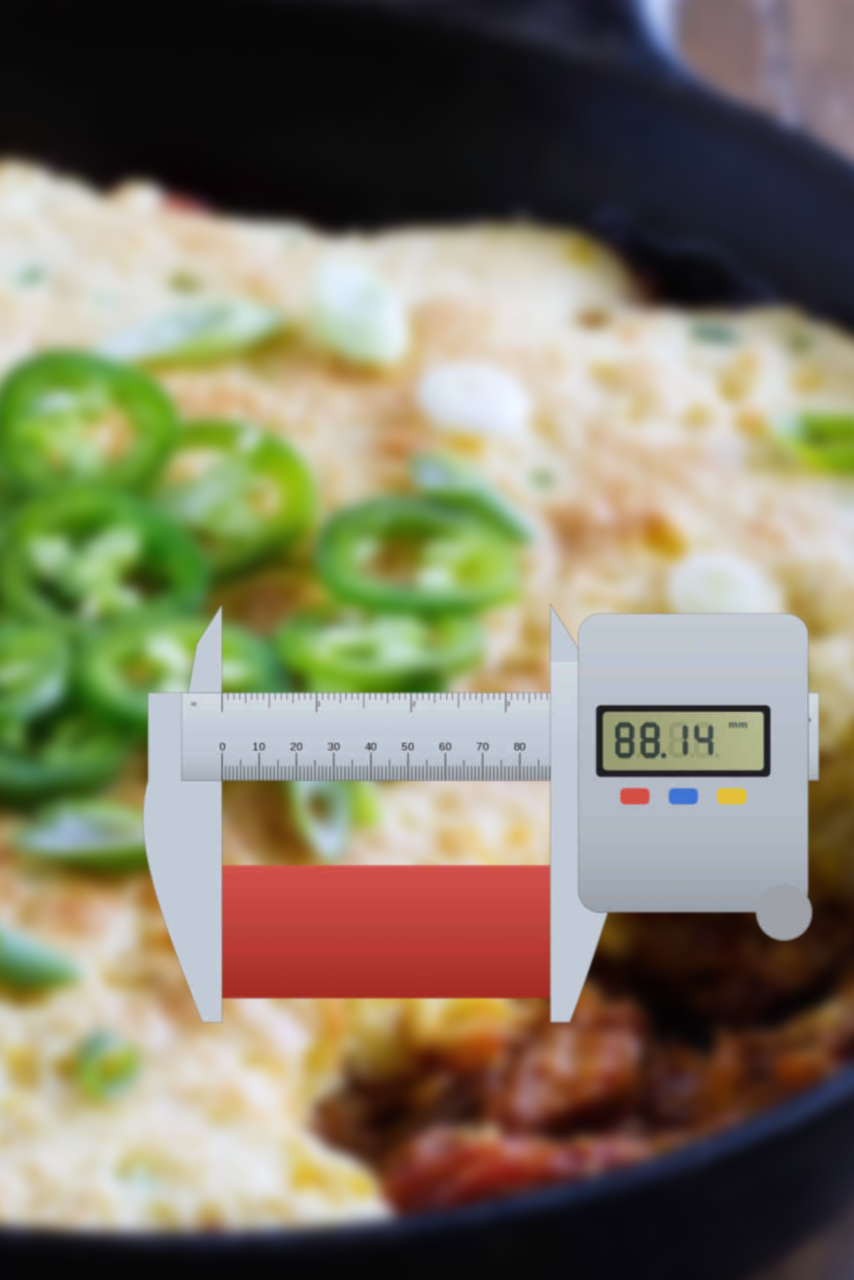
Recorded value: 88.14; mm
